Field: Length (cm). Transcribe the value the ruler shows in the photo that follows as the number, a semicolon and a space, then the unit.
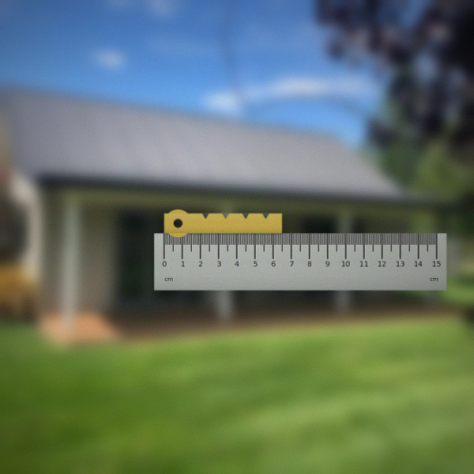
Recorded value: 6.5; cm
